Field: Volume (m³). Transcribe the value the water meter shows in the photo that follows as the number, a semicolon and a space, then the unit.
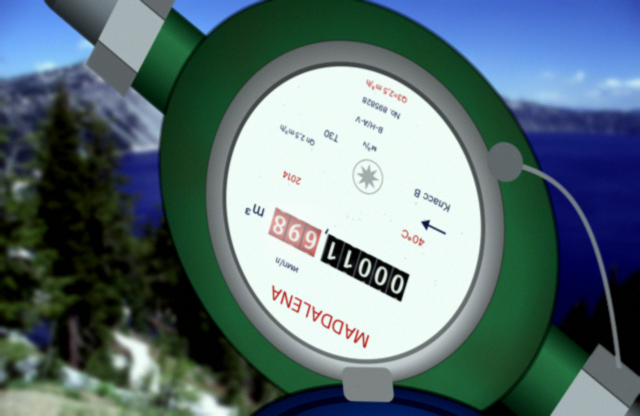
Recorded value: 11.698; m³
